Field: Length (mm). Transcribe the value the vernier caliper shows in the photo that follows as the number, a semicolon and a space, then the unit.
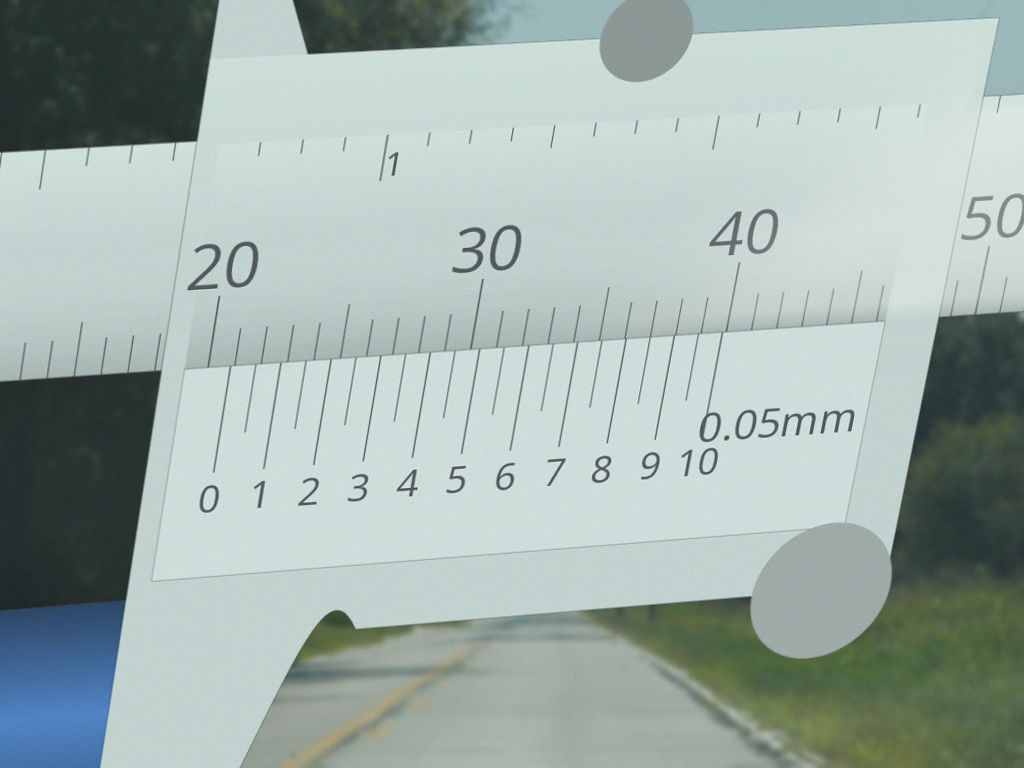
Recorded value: 20.85; mm
